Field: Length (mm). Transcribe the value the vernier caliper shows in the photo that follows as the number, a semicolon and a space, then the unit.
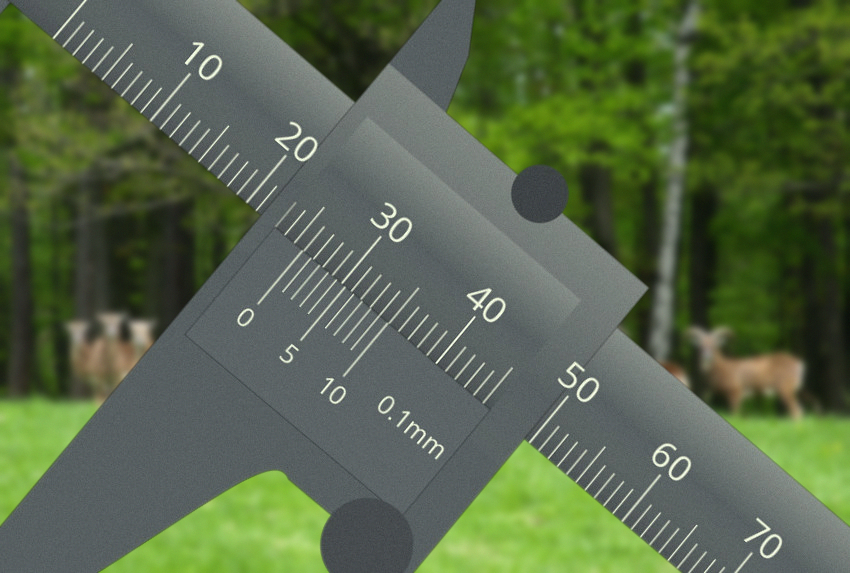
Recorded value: 25.9; mm
